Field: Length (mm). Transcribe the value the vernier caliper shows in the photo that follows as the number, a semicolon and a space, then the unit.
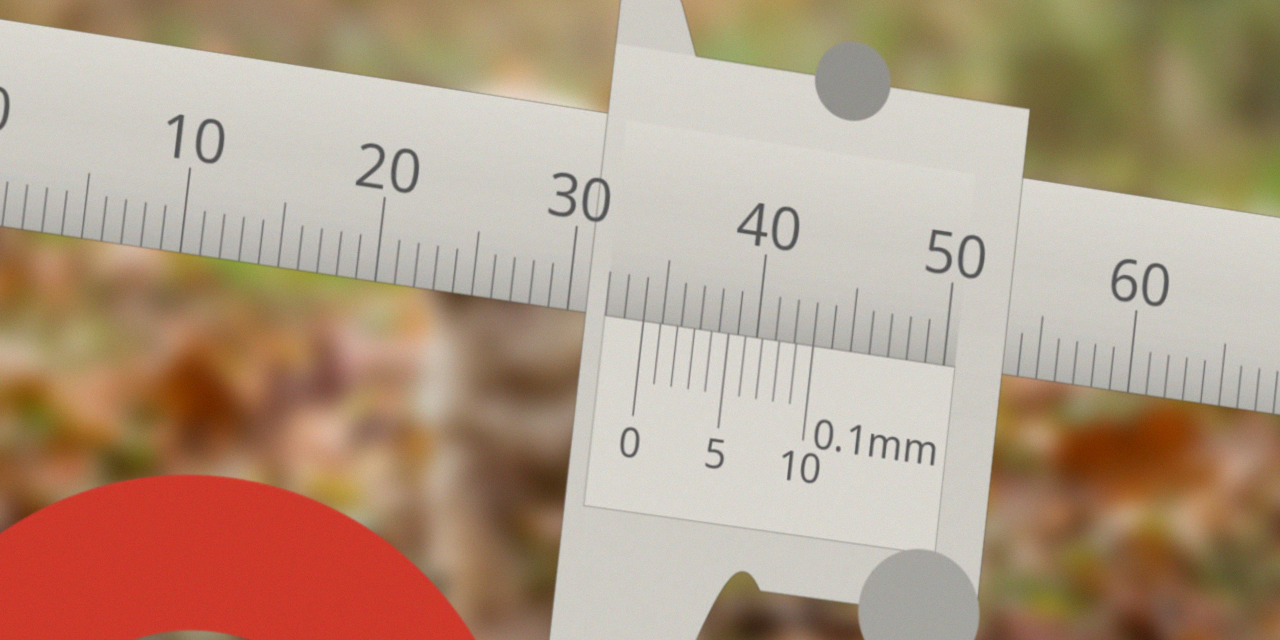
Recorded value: 34.0; mm
